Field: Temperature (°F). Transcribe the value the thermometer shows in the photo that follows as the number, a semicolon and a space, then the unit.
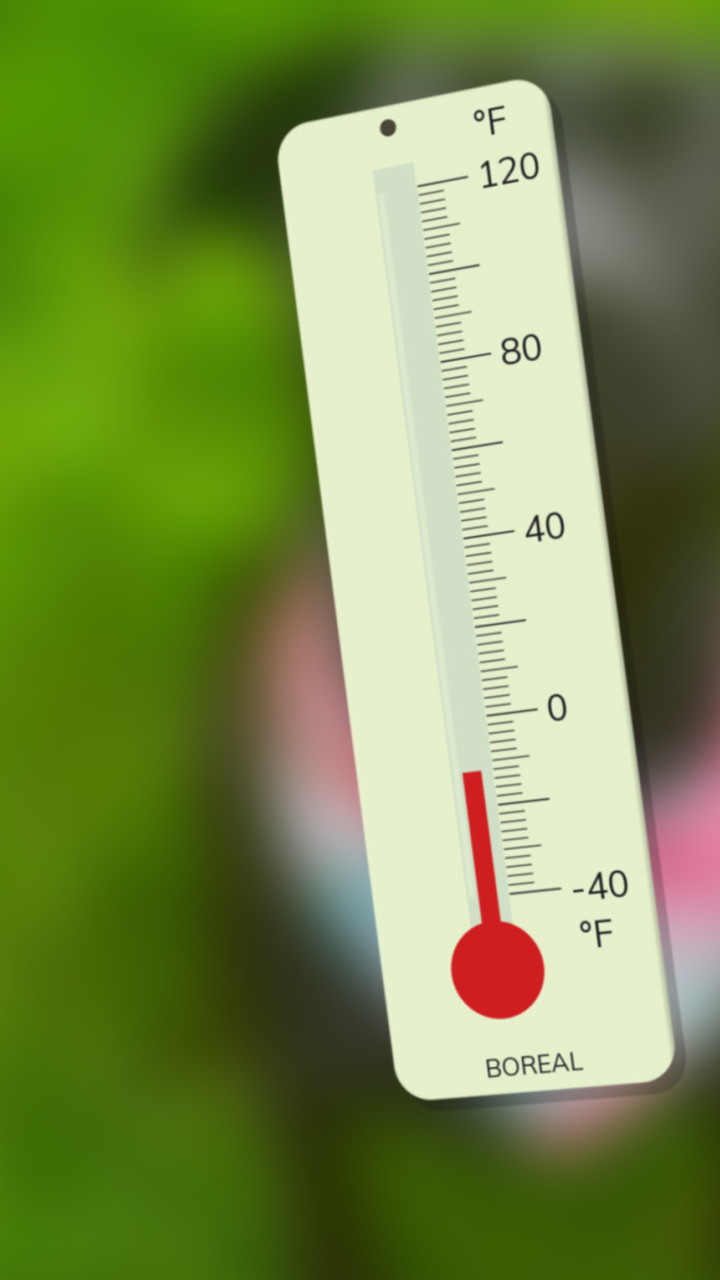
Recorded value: -12; °F
